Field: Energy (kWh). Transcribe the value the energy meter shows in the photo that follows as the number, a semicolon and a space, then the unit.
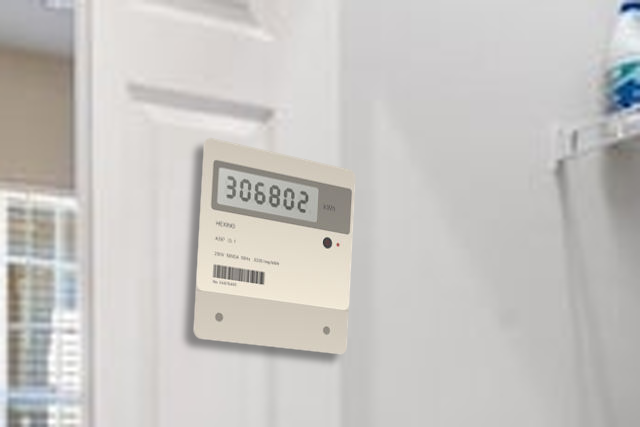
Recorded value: 306802; kWh
